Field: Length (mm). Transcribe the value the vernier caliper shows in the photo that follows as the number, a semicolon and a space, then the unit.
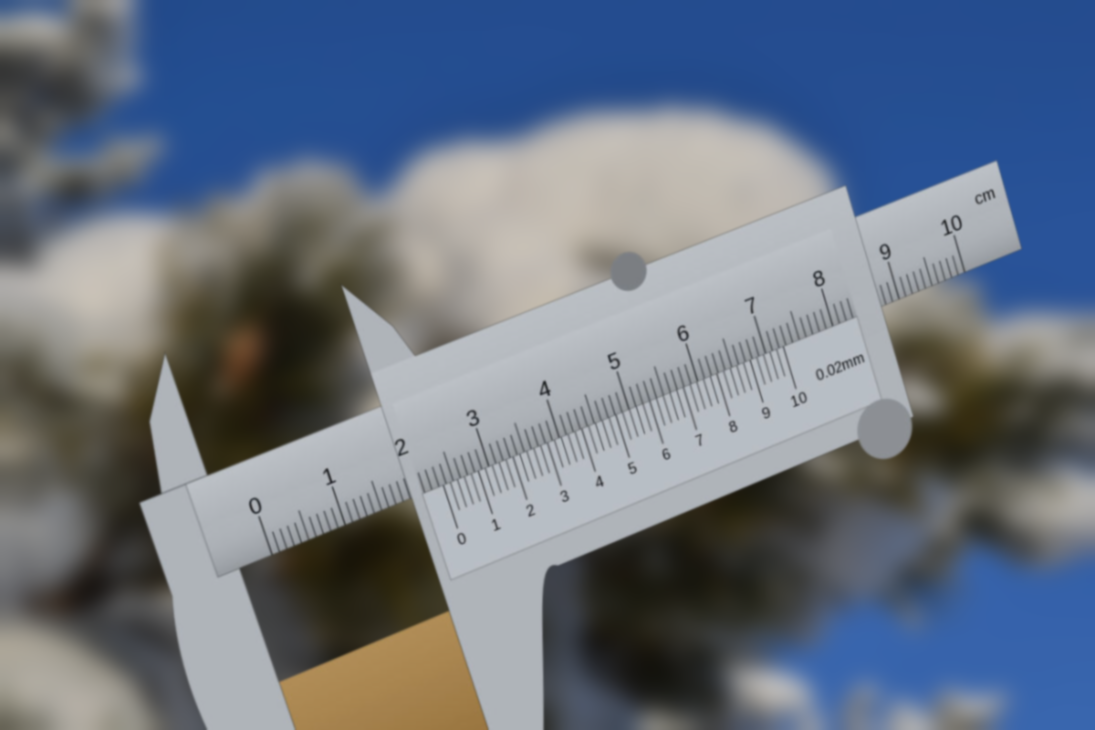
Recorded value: 23.6; mm
